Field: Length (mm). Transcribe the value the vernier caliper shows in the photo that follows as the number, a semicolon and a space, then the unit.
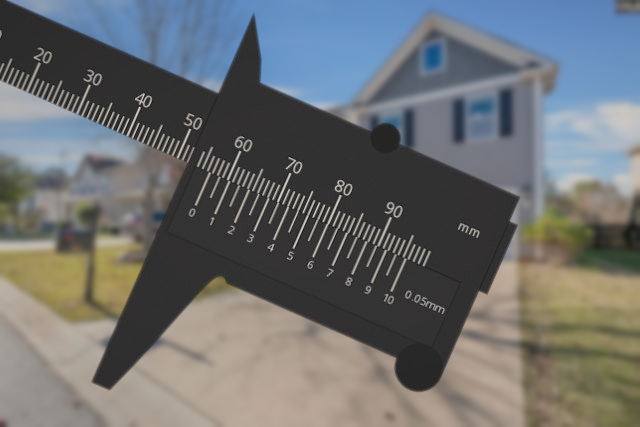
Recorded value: 56.5; mm
